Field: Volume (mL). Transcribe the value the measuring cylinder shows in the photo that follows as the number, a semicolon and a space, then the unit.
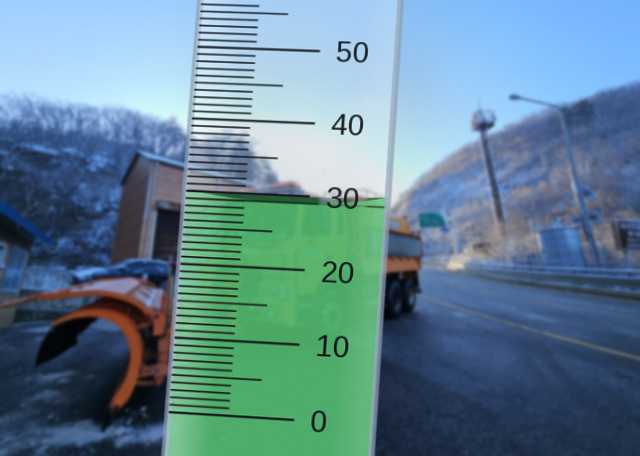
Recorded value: 29; mL
